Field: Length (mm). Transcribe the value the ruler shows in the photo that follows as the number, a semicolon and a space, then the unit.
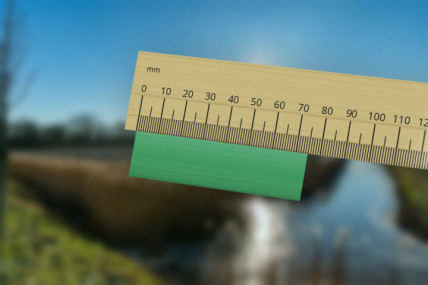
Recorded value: 75; mm
